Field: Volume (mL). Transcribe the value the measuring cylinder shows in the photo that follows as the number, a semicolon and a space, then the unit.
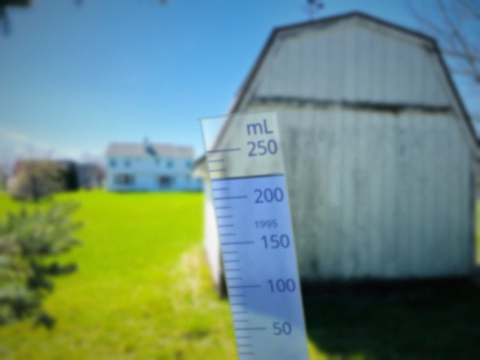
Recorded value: 220; mL
